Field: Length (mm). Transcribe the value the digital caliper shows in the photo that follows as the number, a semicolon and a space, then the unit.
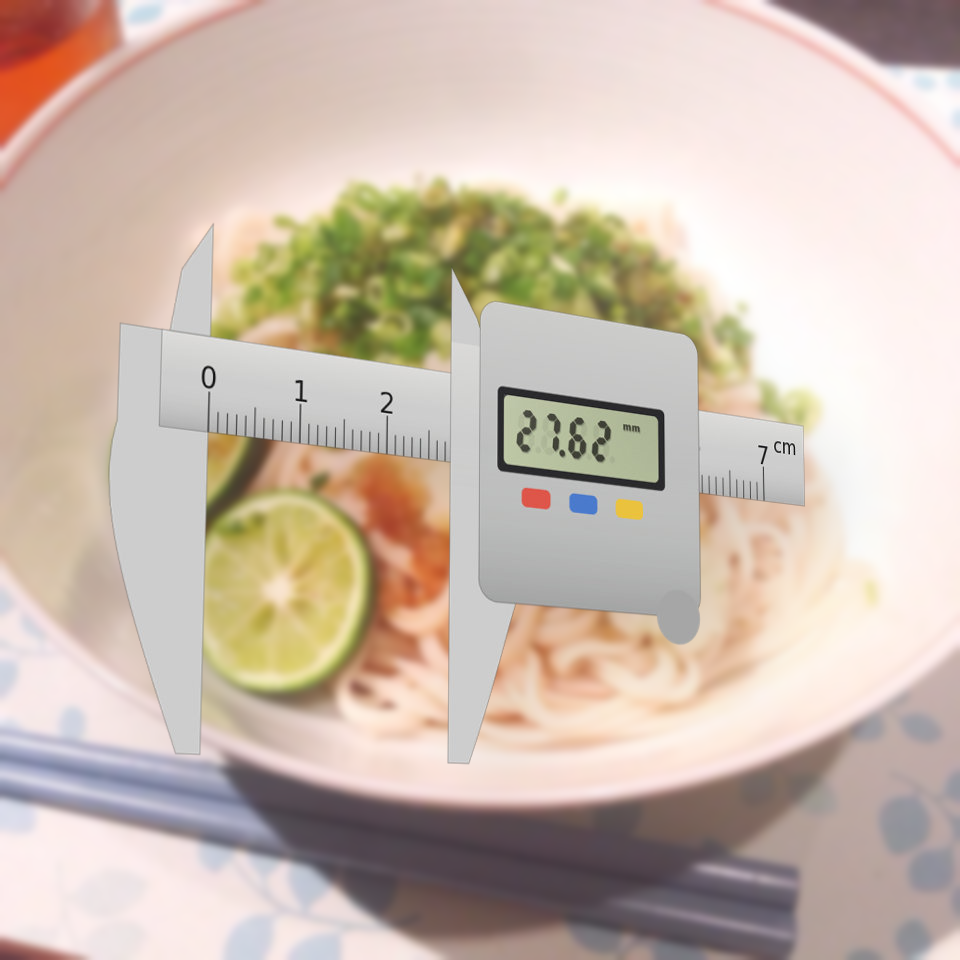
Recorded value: 27.62; mm
